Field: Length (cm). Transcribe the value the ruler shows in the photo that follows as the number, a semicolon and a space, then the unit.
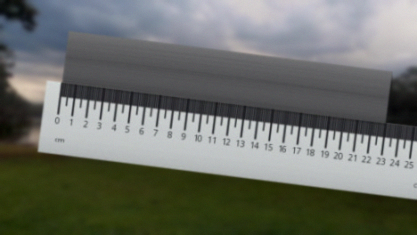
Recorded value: 23; cm
